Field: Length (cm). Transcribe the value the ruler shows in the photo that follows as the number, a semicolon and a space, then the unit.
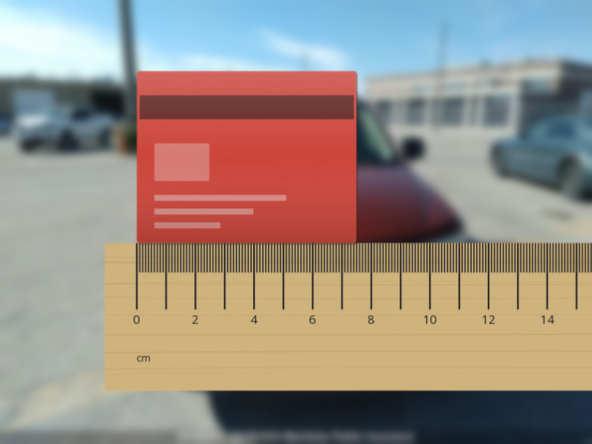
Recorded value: 7.5; cm
